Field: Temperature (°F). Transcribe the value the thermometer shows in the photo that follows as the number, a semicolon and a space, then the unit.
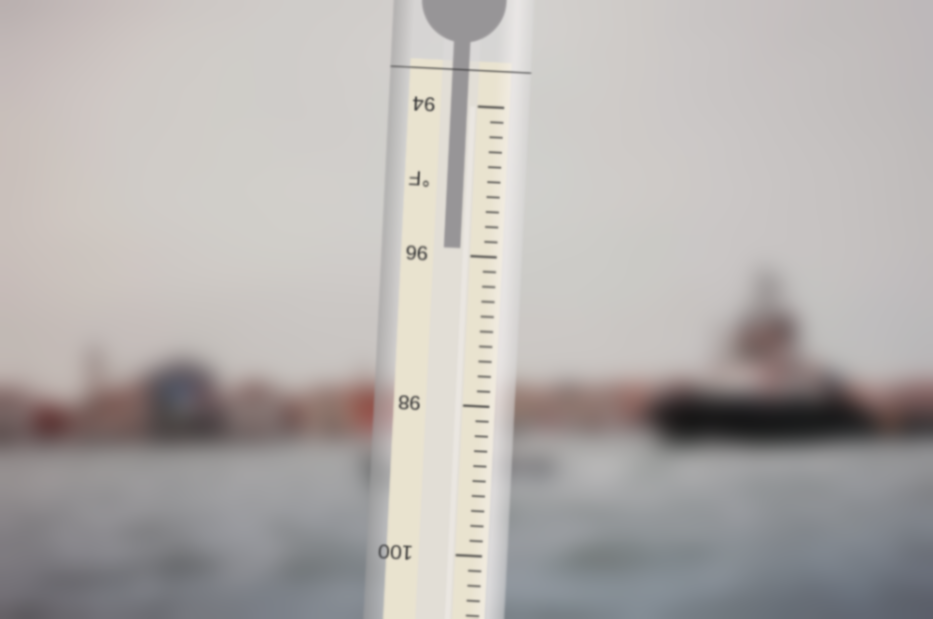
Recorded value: 95.9; °F
